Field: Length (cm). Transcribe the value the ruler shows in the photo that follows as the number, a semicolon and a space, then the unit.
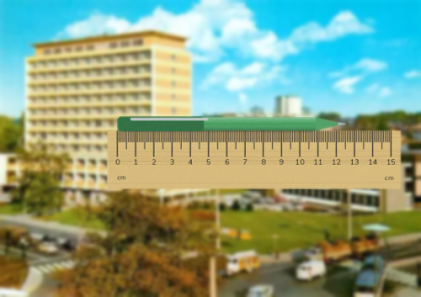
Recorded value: 12.5; cm
